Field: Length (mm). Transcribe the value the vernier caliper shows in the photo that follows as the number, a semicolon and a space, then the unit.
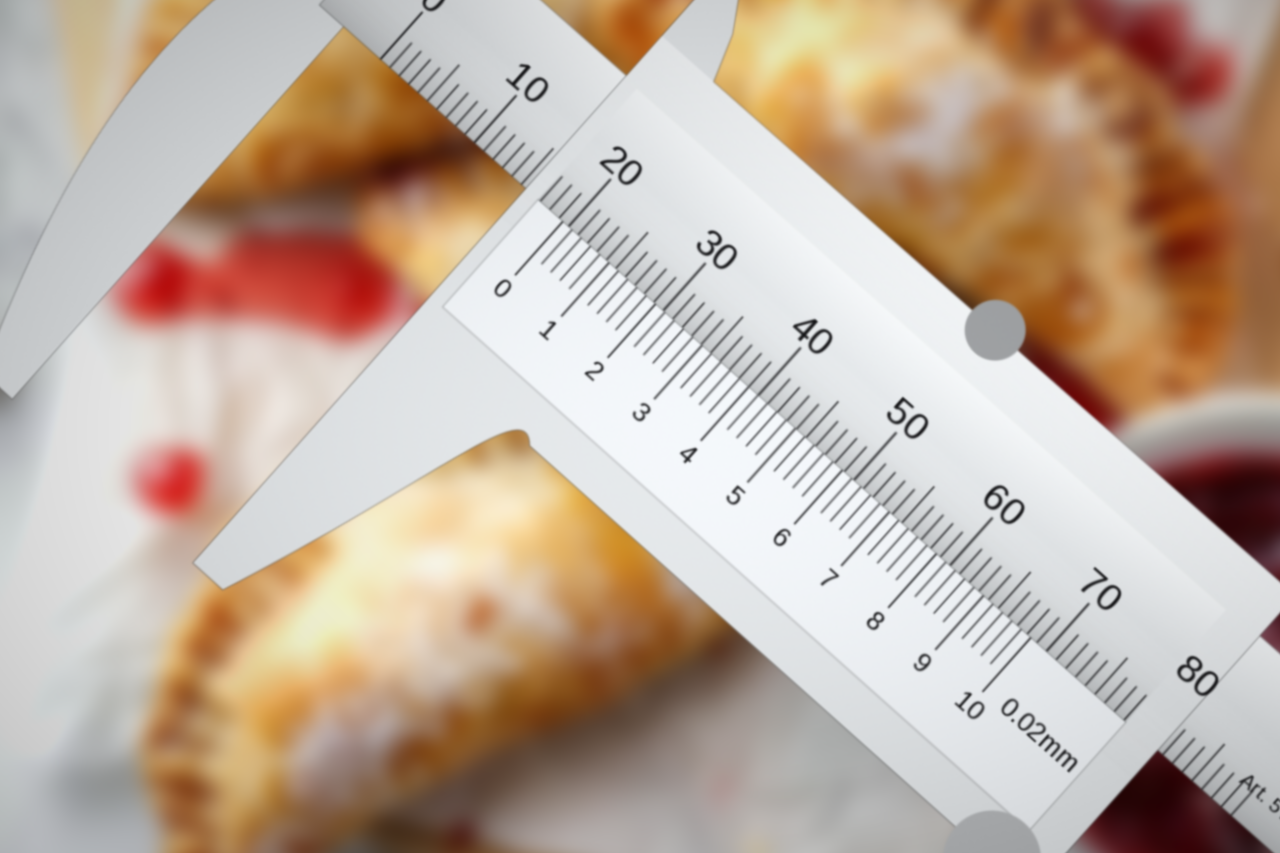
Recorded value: 19.4; mm
